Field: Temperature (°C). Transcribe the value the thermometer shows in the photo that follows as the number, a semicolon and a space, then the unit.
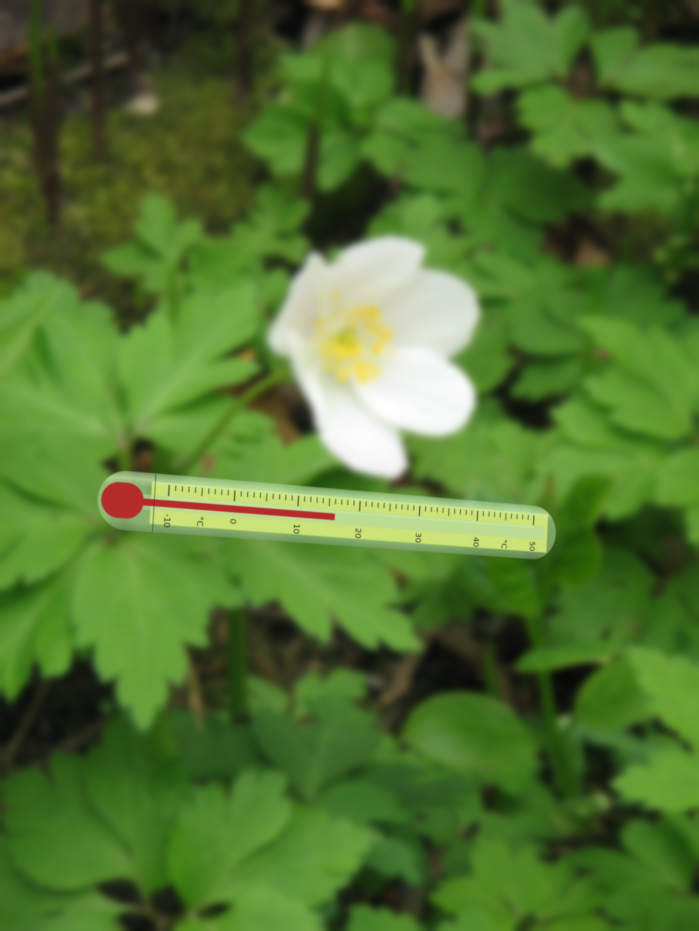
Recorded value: 16; °C
